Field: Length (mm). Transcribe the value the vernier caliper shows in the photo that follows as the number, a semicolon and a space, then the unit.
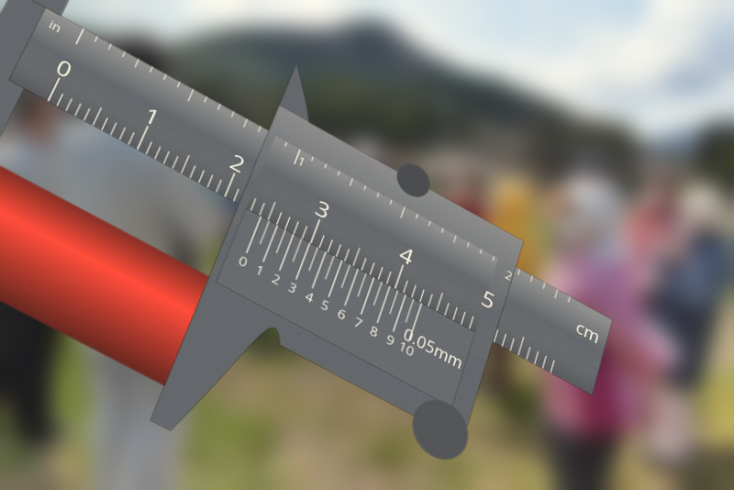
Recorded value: 24.2; mm
